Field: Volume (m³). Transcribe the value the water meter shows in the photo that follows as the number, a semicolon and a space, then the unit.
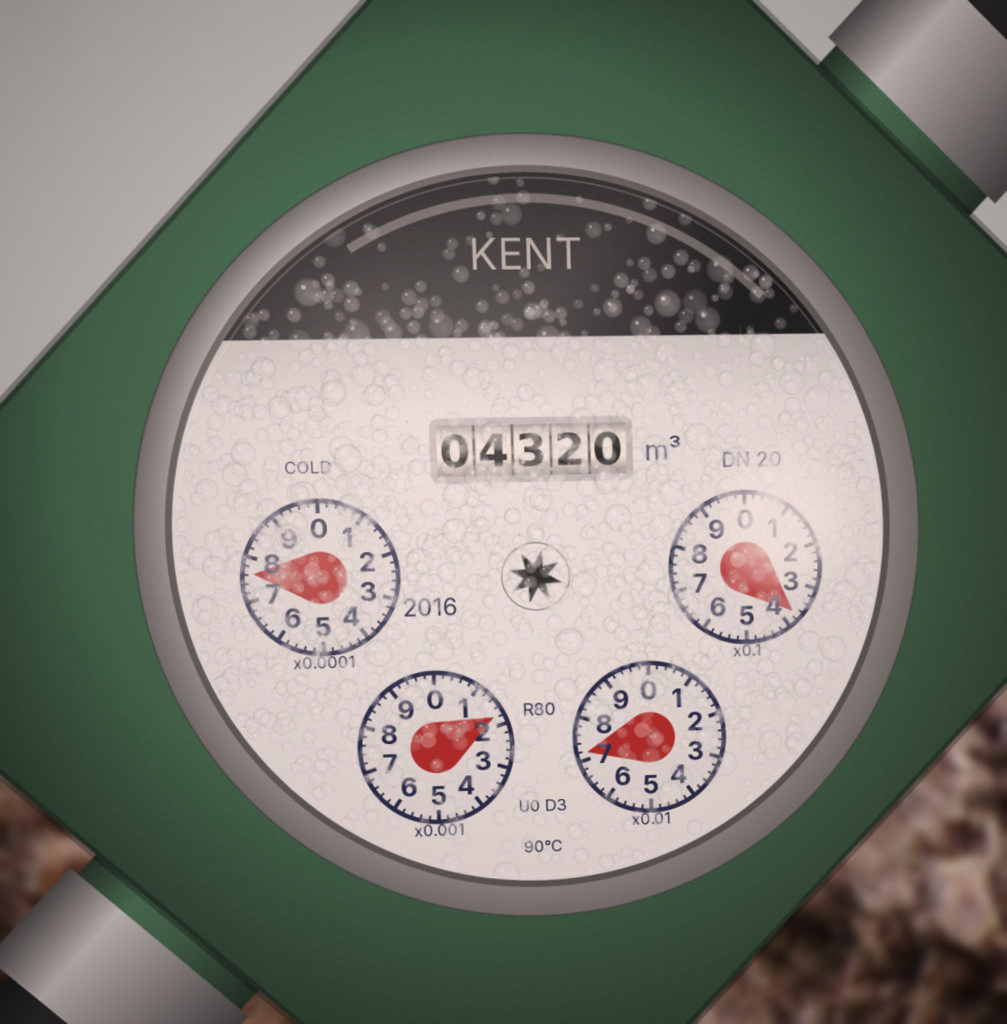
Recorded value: 4320.3717; m³
